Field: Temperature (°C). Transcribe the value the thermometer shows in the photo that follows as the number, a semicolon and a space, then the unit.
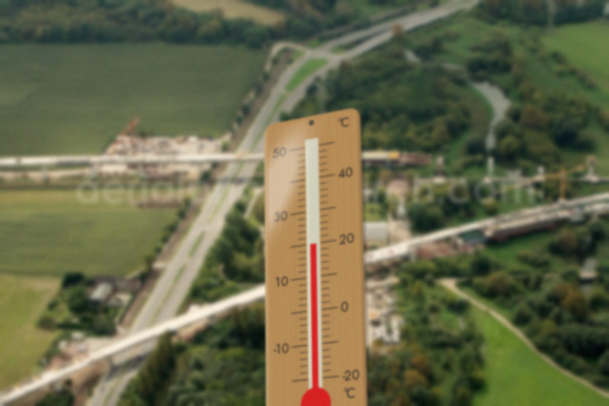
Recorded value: 20; °C
